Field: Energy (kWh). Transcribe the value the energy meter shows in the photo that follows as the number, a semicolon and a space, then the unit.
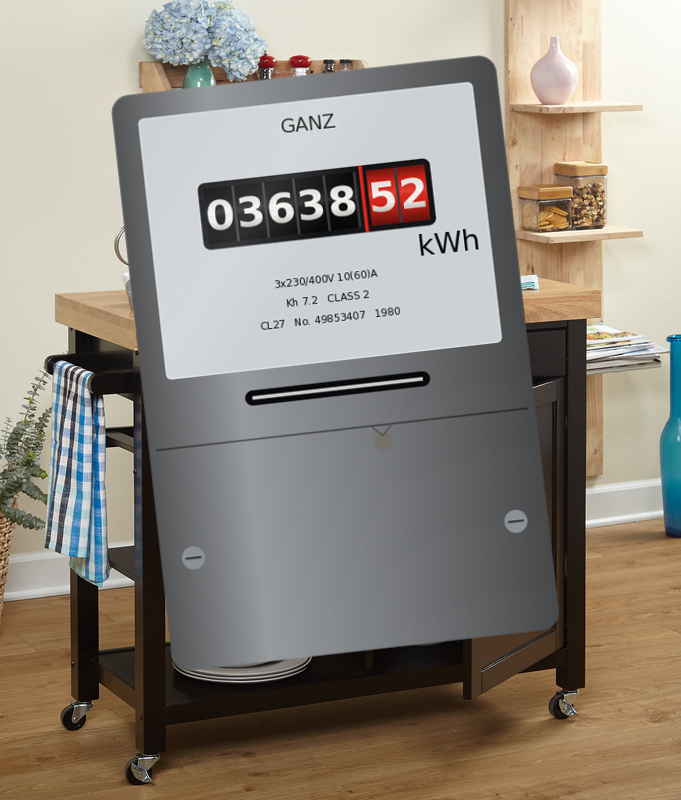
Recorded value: 3638.52; kWh
